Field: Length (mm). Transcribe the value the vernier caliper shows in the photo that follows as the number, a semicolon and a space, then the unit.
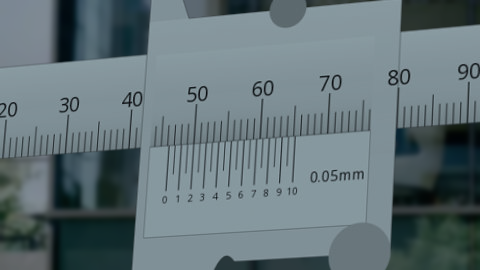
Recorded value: 46.2; mm
